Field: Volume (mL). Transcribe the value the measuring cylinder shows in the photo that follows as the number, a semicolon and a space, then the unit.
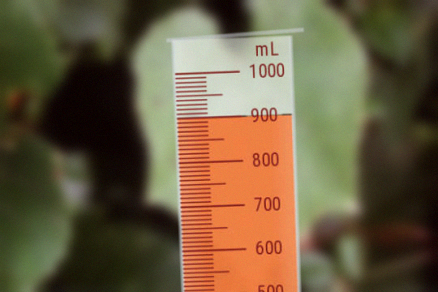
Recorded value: 900; mL
